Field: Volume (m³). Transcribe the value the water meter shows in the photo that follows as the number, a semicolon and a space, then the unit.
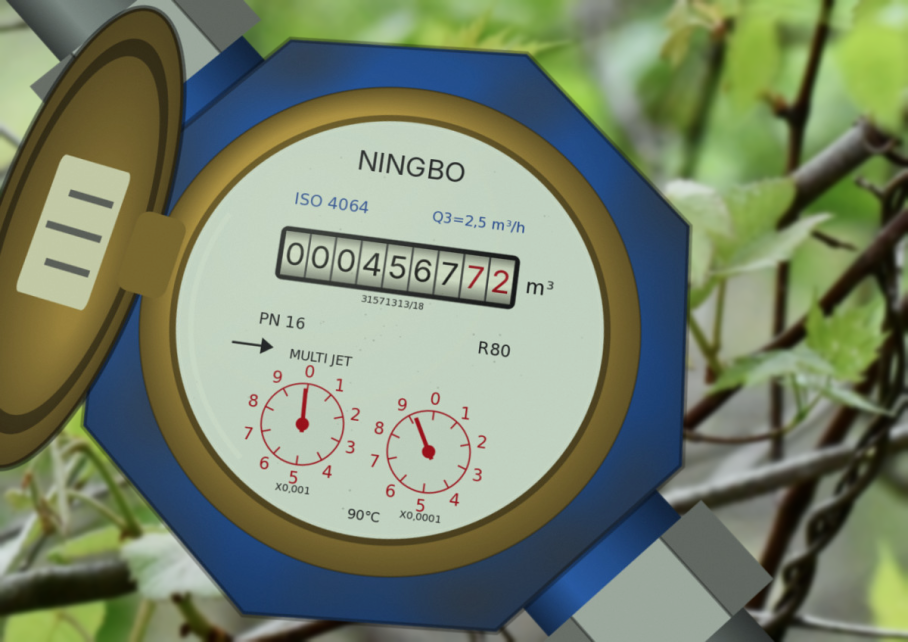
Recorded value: 4567.7199; m³
